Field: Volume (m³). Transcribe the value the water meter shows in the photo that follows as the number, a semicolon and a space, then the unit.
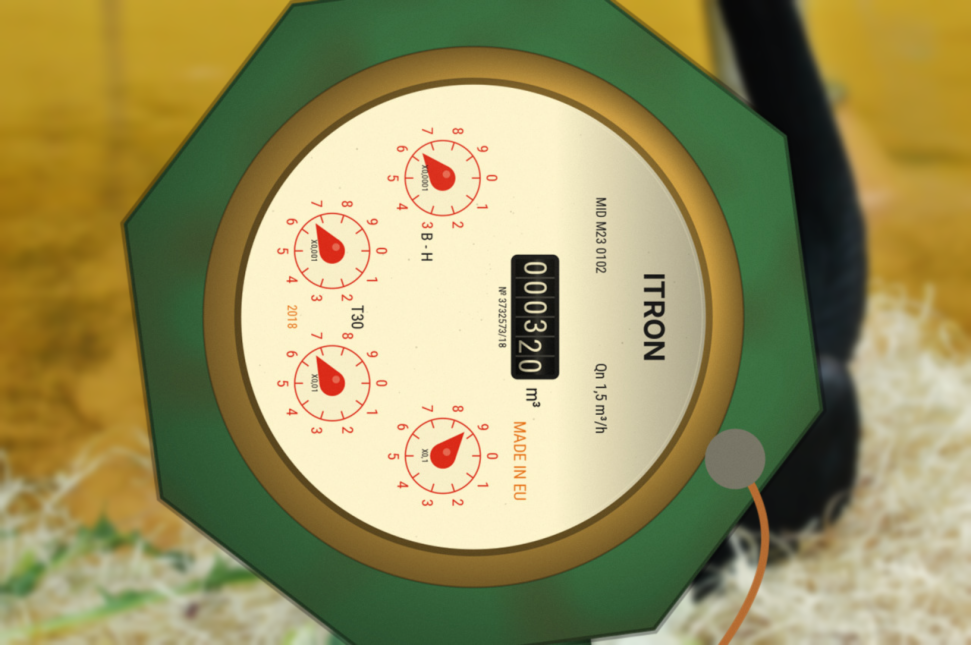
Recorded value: 319.8666; m³
